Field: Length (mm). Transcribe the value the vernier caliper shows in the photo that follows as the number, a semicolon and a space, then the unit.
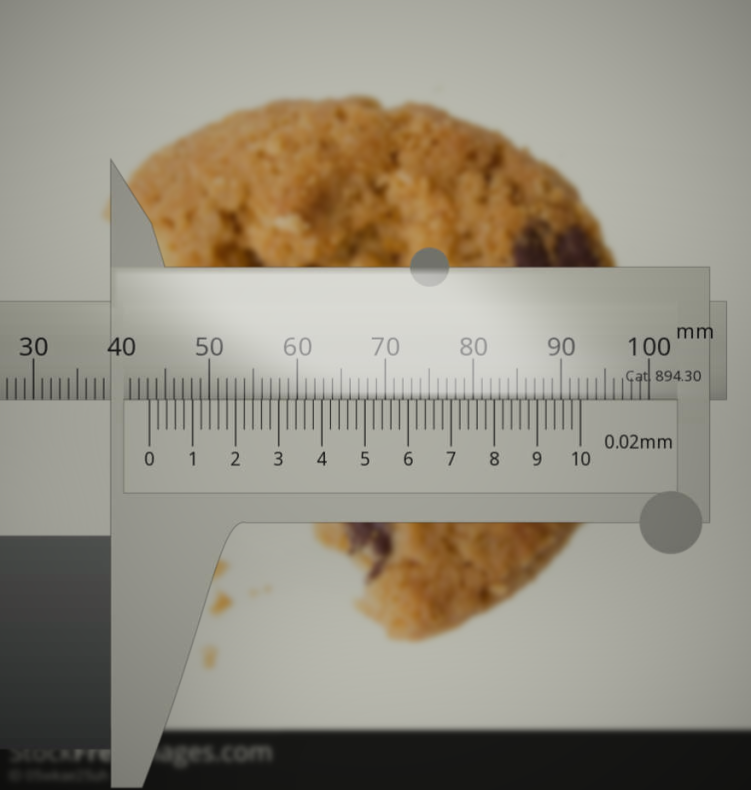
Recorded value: 43.2; mm
